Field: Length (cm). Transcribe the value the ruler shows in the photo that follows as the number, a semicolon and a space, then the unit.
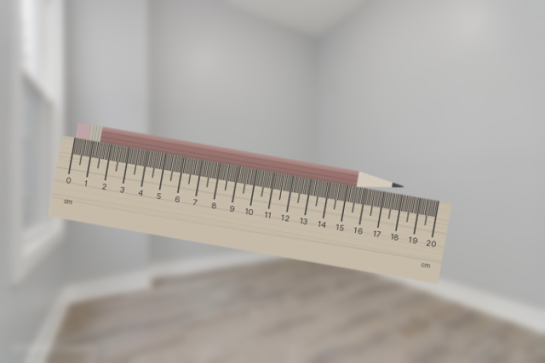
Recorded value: 18; cm
